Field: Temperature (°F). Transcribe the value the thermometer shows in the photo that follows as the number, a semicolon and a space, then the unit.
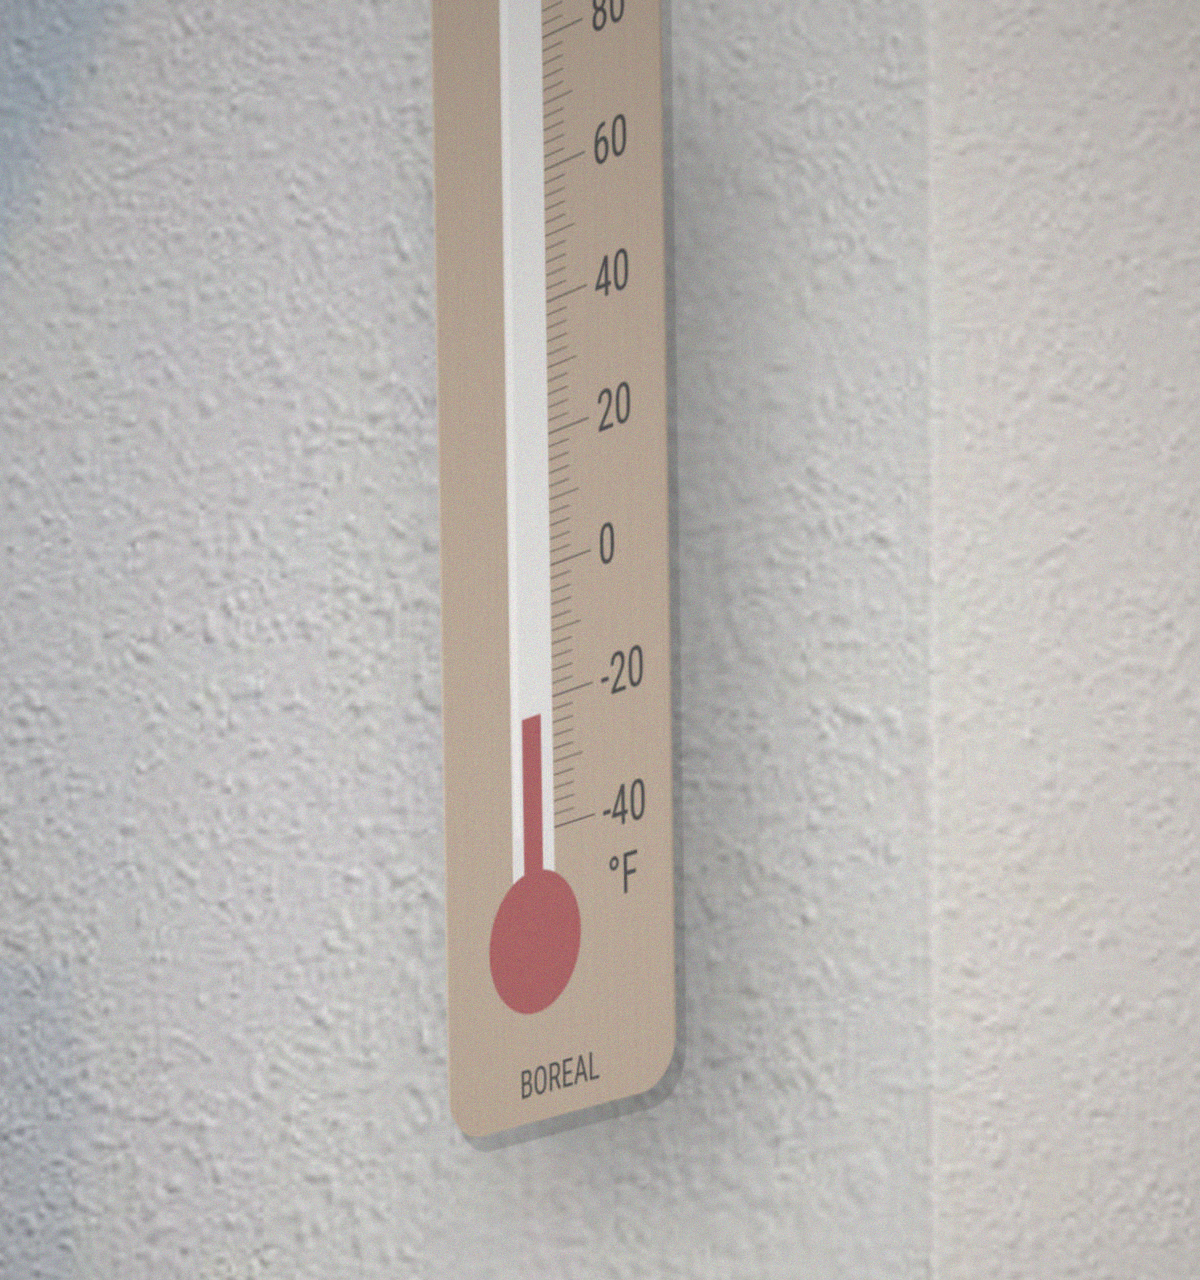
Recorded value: -22; °F
